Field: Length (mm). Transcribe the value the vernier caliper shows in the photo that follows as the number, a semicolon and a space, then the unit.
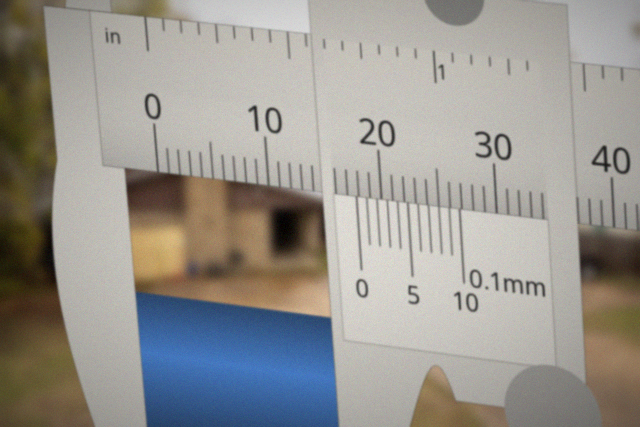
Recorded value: 17.8; mm
